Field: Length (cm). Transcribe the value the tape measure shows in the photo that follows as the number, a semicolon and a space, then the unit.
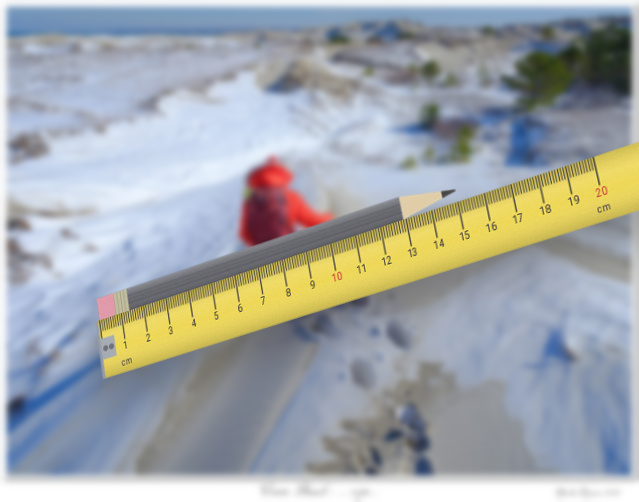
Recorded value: 15; cm
